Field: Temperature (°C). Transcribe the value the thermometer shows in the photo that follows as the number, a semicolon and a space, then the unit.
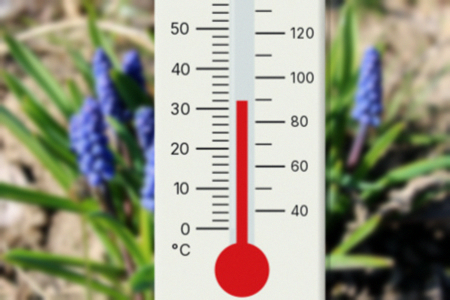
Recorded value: 32; °C
